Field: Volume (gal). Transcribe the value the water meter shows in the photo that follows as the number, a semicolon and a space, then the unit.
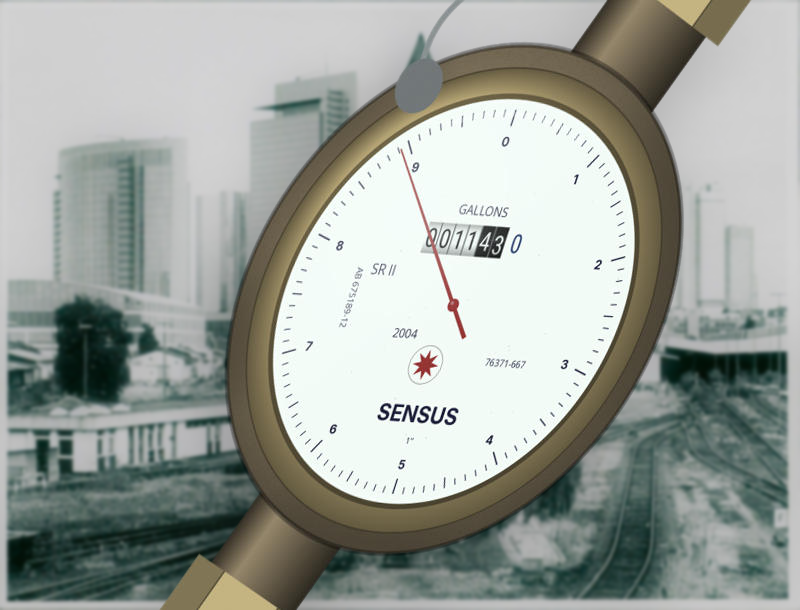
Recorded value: 11428.9; gal
